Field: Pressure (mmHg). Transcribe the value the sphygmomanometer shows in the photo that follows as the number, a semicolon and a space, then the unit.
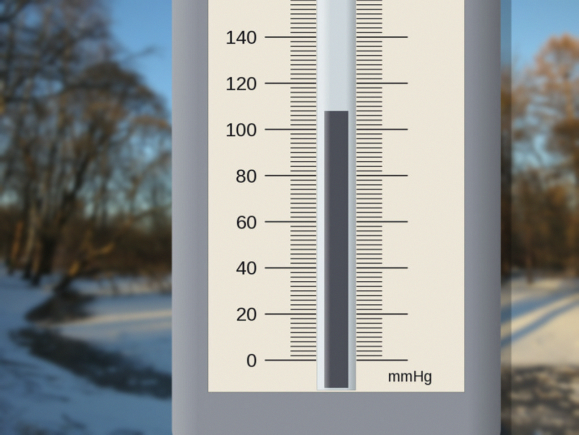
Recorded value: 108; mmHg
